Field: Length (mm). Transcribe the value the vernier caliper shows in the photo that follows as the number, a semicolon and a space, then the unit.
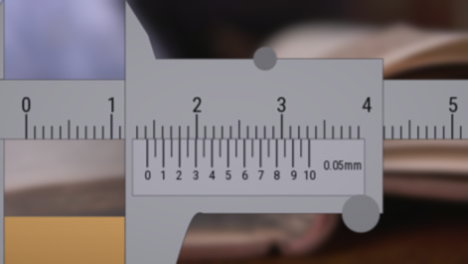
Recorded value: 14.2; mm
